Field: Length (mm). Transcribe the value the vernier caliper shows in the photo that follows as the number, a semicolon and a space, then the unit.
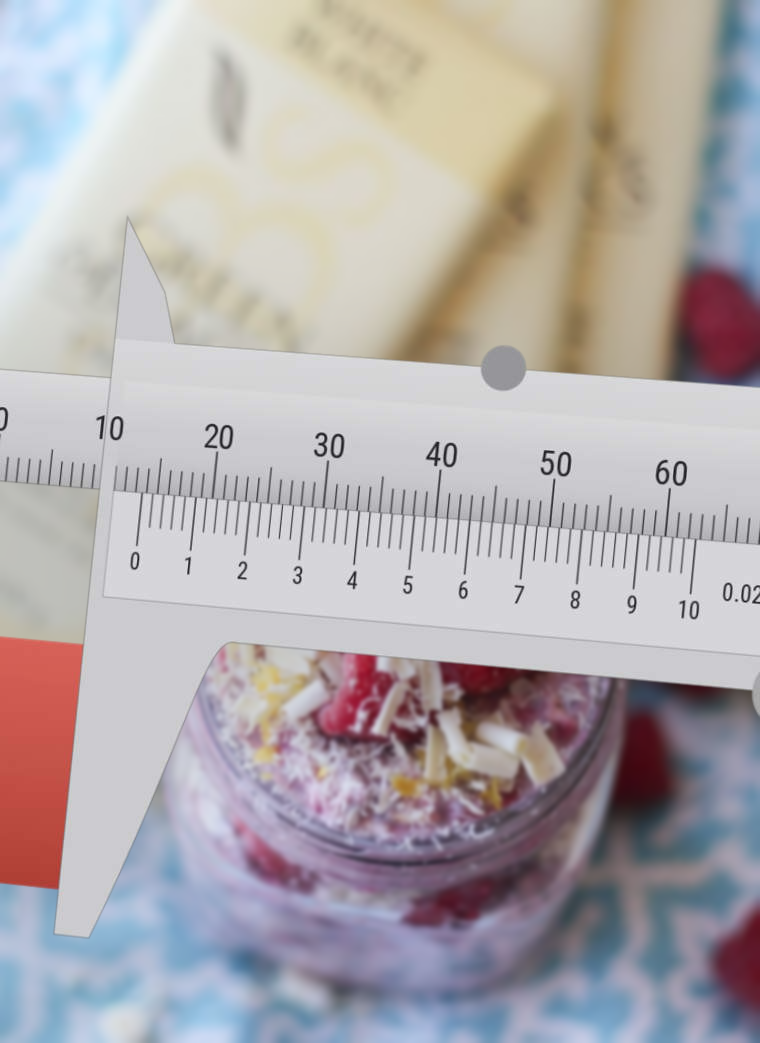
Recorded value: 13.6; mm
